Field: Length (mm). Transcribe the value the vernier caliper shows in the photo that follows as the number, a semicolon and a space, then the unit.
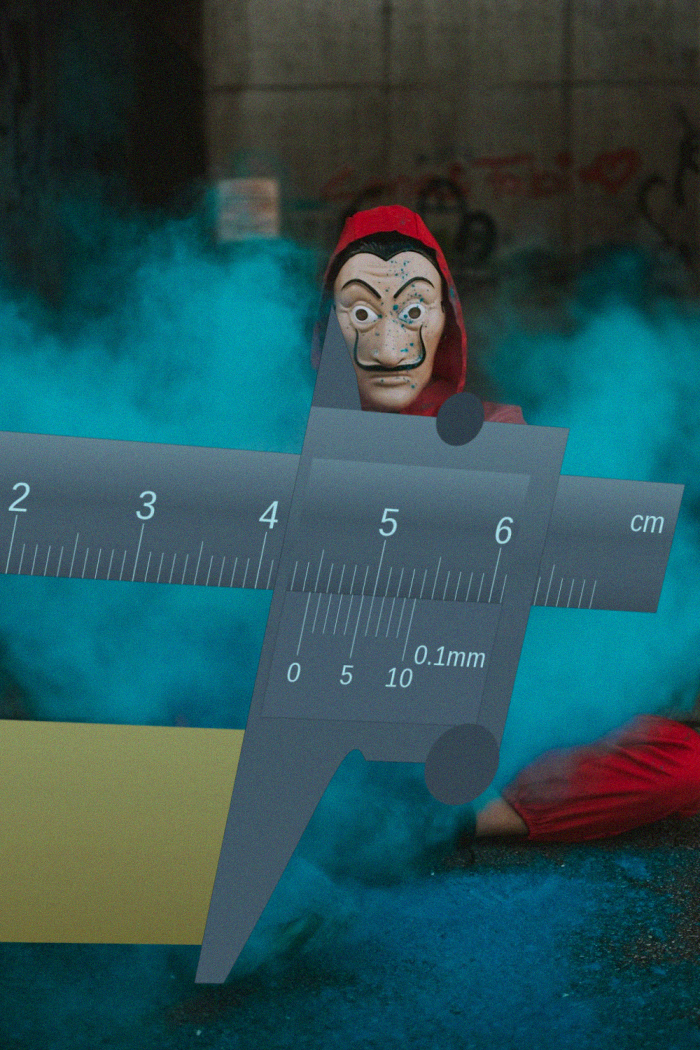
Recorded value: 44.6; mm
